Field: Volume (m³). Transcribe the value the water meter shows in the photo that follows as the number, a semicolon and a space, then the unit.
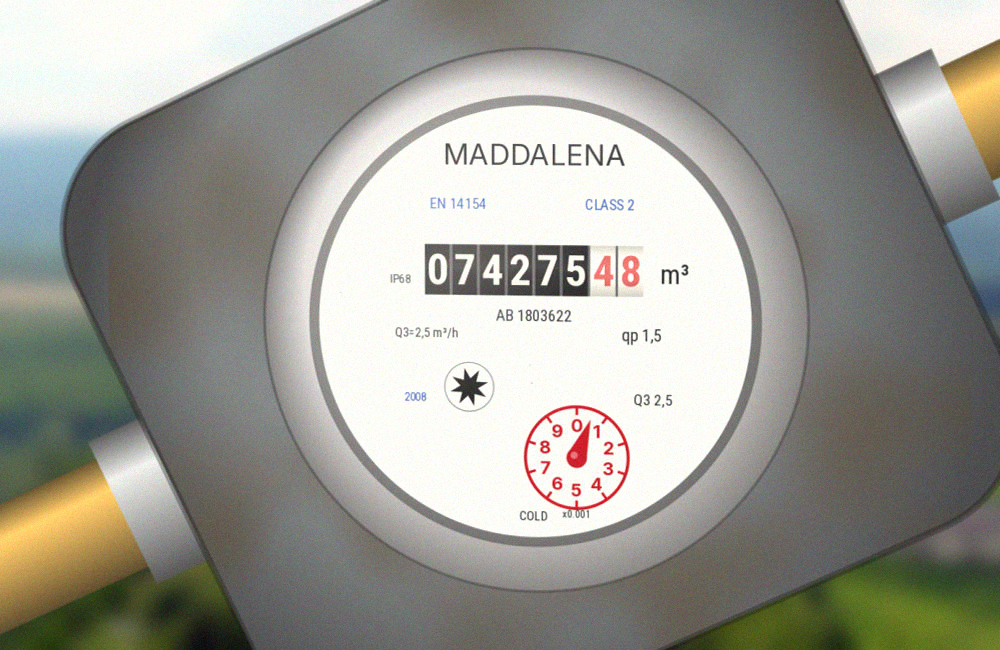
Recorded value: 74275.480; m³
